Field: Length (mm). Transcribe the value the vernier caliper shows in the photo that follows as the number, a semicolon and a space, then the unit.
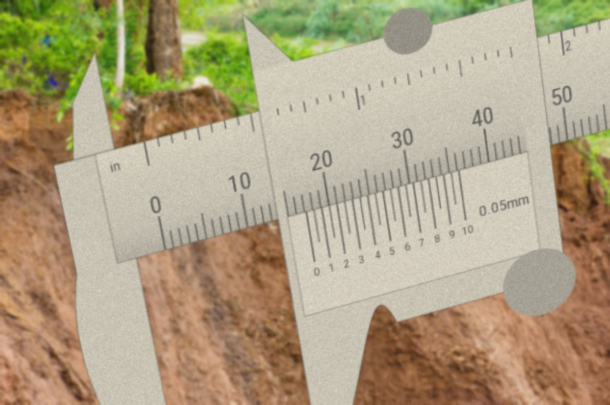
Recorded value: 17.2; mm
